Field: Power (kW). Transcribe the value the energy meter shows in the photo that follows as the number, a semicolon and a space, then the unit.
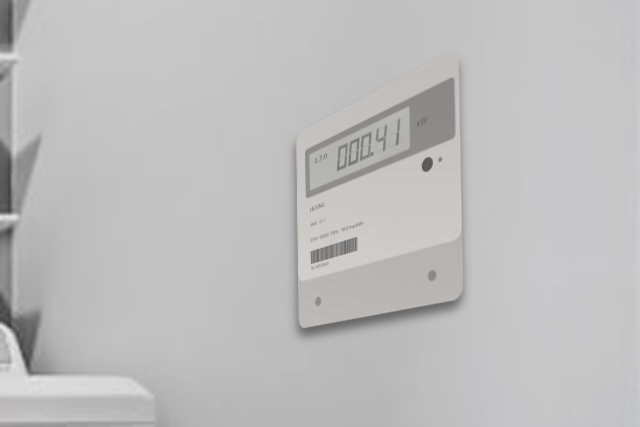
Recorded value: 0.41; kW
